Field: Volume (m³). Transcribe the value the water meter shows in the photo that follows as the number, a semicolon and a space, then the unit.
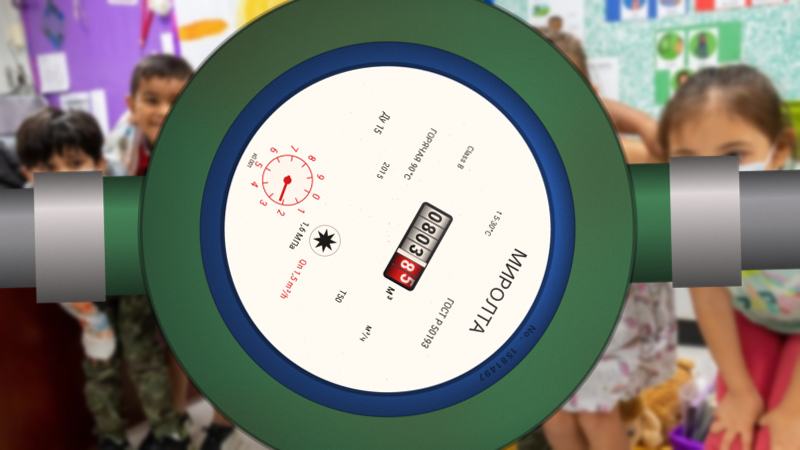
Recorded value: 803.852; m³
